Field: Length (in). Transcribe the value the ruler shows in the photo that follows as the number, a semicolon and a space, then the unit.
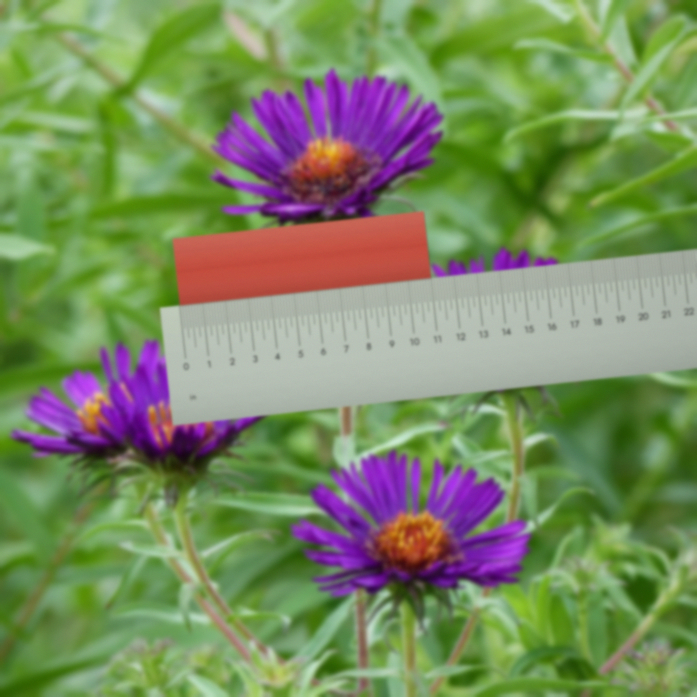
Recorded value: 11; in
